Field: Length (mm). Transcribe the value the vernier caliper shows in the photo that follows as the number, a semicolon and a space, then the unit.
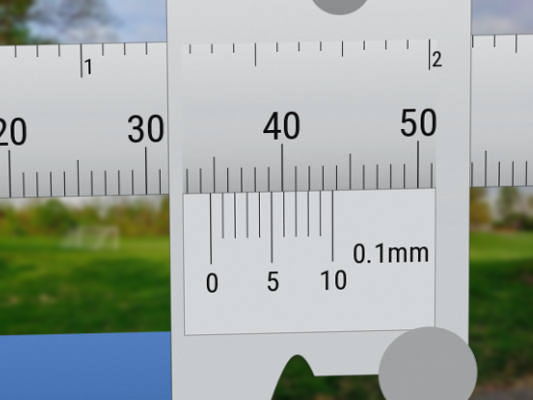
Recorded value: 34.7; mm
